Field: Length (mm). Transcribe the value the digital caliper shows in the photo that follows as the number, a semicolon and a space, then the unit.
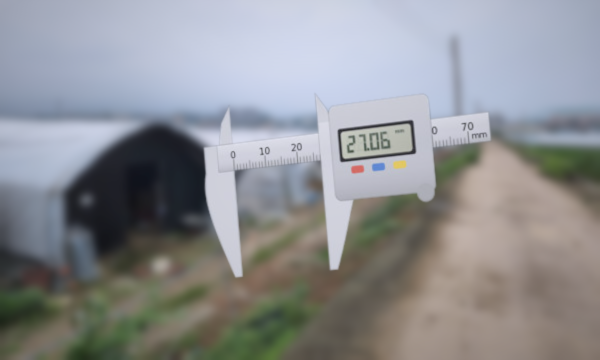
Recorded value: 27.06; mm
